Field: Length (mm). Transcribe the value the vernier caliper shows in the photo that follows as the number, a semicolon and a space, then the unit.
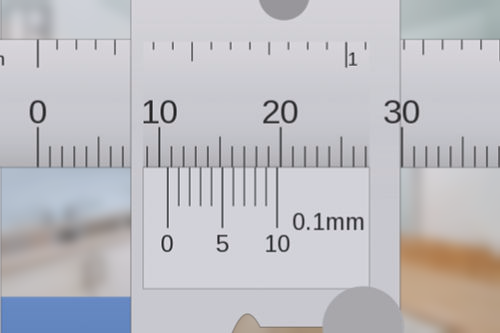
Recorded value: 10.7; mm
